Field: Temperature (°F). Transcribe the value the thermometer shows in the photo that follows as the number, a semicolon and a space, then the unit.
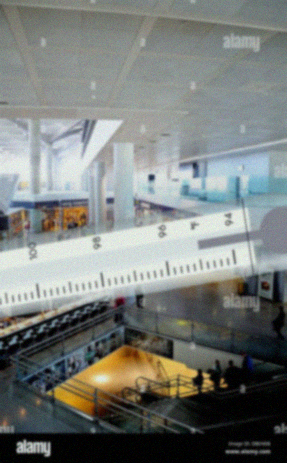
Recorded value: 95; °F
